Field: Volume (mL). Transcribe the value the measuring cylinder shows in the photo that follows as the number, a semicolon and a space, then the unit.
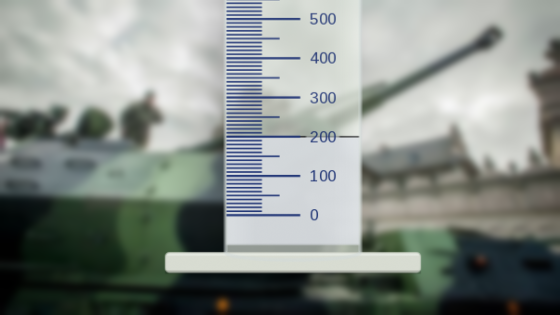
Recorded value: 200; mL
